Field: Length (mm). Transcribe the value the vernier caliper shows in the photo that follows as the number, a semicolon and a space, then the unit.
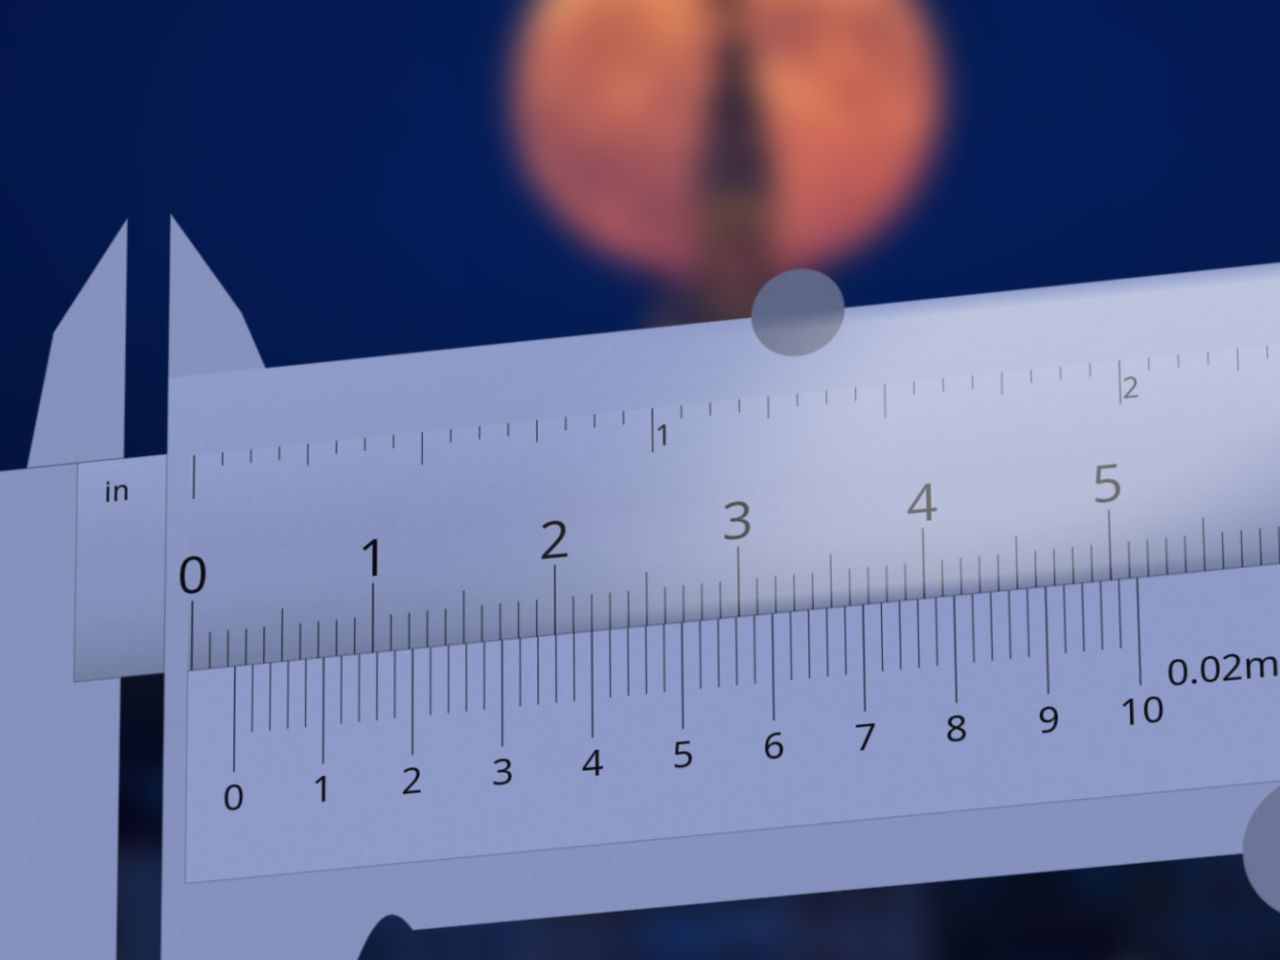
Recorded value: 2.4; mm
